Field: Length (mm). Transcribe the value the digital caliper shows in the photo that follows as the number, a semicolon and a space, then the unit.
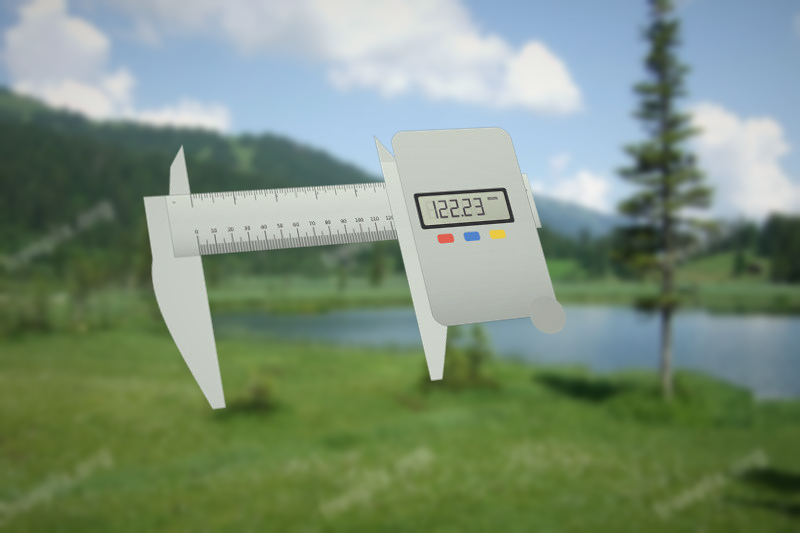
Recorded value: 122.23; mm
